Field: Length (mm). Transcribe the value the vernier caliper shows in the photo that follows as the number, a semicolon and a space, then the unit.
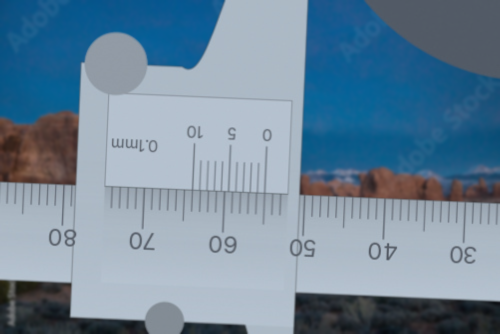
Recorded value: 55.0; mm
